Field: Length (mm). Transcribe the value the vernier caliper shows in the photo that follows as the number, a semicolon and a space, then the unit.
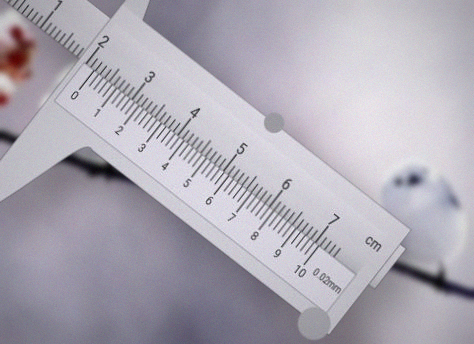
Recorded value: 21.8; mm
